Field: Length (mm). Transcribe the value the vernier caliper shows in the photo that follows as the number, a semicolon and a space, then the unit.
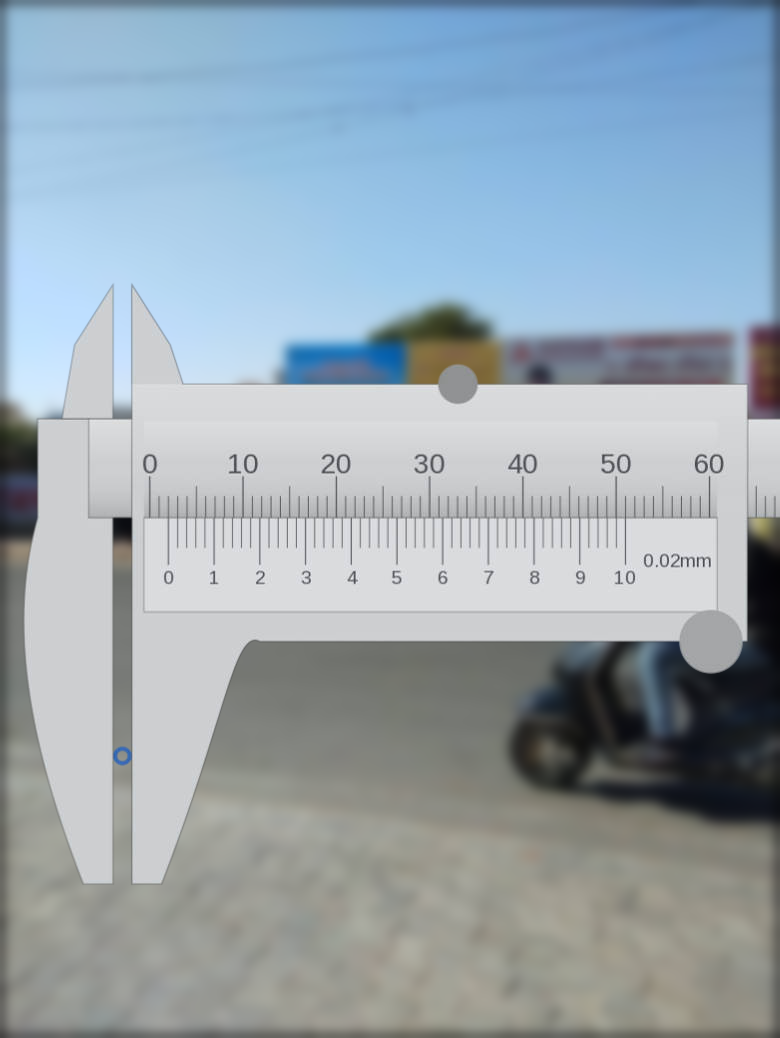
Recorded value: 2.0; mm
